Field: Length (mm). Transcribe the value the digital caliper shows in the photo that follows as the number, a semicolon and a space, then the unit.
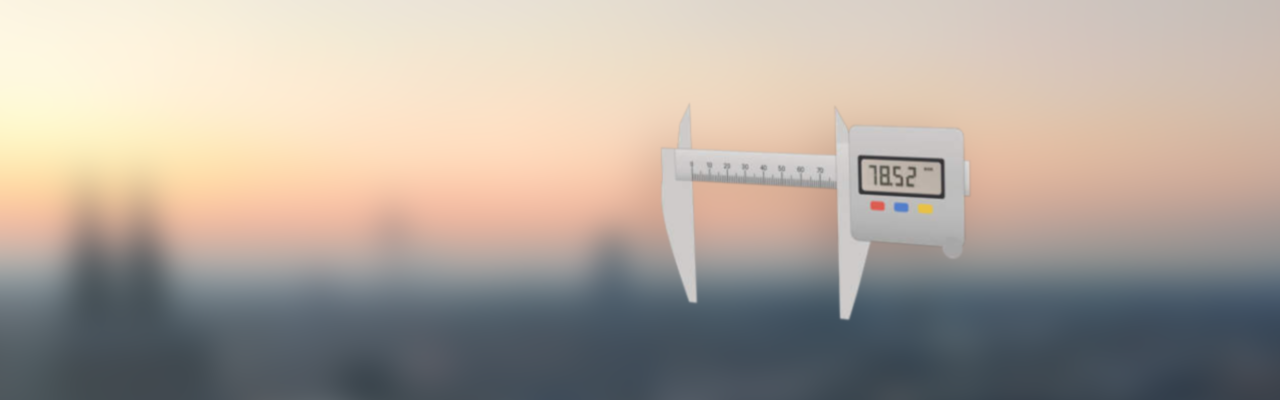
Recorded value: 78.52; mm
